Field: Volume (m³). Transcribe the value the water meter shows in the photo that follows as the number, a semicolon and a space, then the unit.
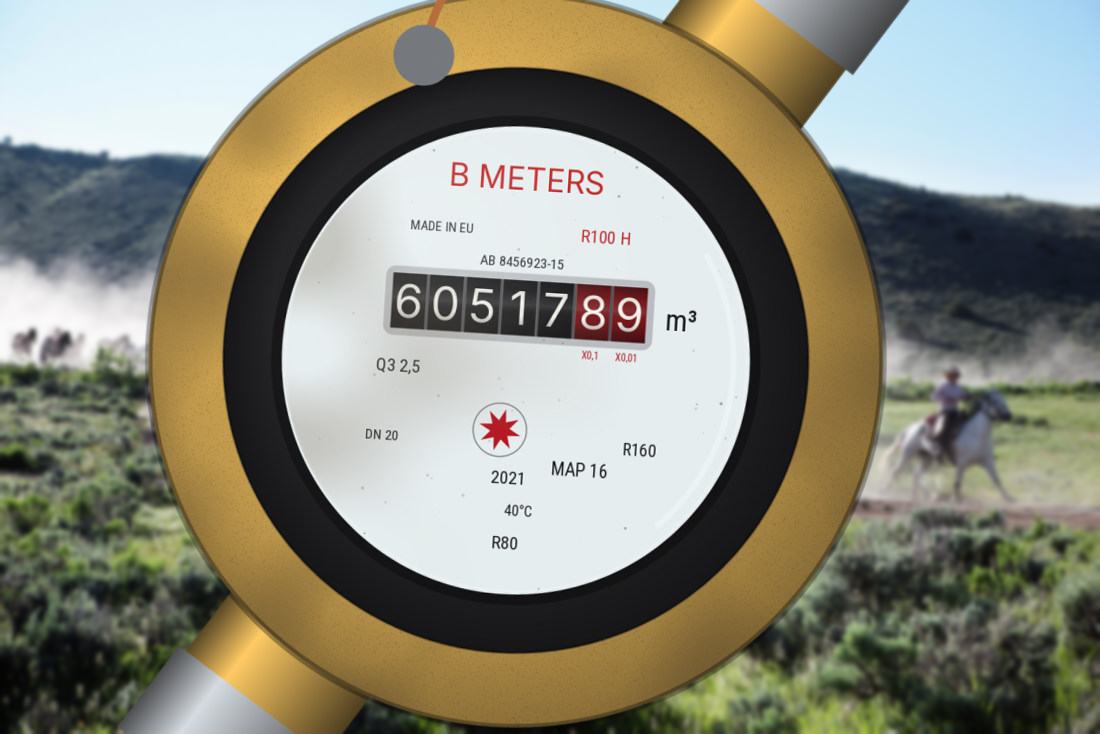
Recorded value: 60517.89; m³
